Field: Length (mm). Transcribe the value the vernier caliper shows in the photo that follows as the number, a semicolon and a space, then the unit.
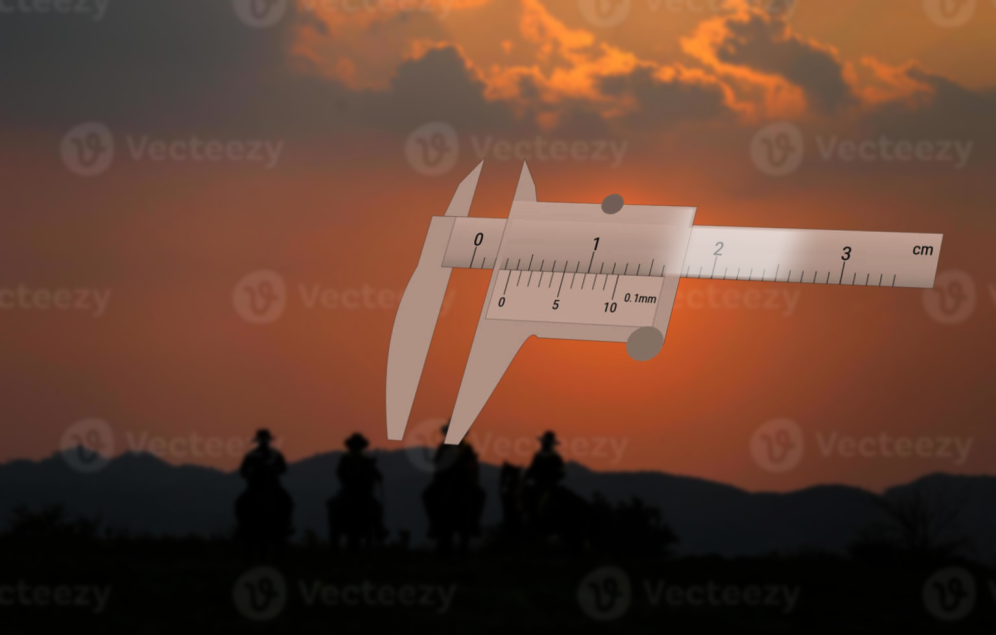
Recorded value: 3.5; mm
